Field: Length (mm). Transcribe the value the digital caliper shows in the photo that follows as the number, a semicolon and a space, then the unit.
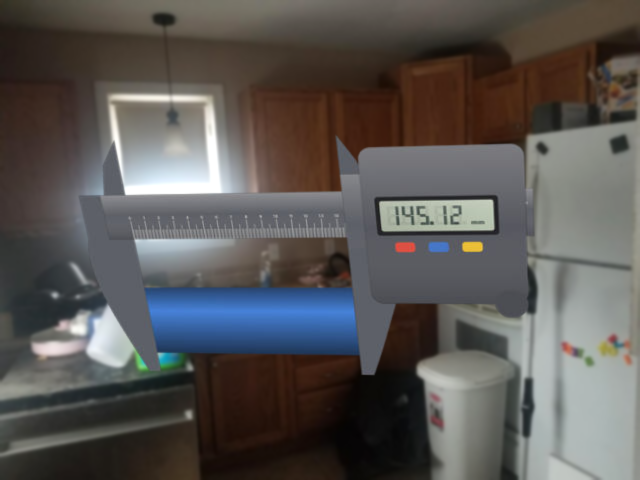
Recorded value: 145.12; mm
